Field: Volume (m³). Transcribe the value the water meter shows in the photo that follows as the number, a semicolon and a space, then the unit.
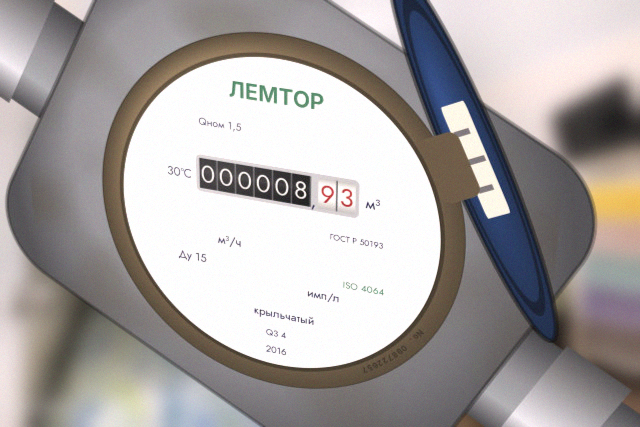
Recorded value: 8.93; m³
